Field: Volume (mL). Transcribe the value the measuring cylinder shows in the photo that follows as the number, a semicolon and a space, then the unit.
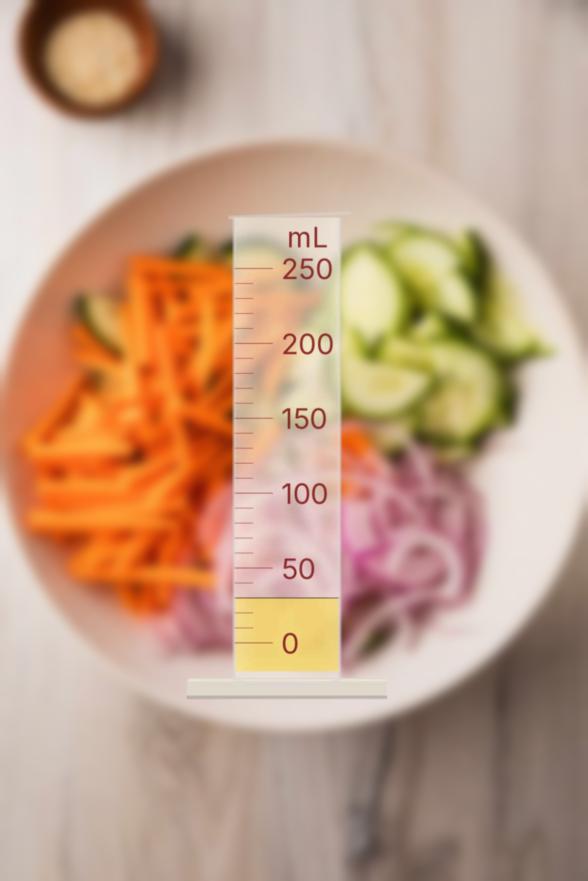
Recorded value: 30; mL
